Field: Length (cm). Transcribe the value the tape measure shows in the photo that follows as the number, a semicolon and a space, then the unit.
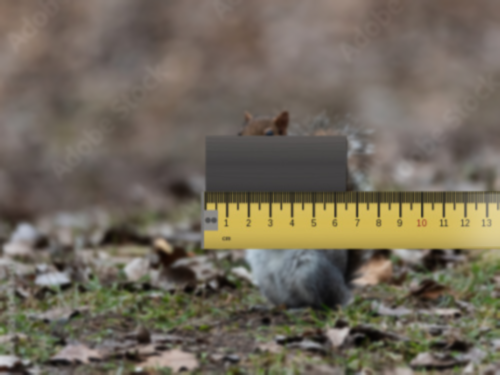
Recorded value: 6.5; cm
